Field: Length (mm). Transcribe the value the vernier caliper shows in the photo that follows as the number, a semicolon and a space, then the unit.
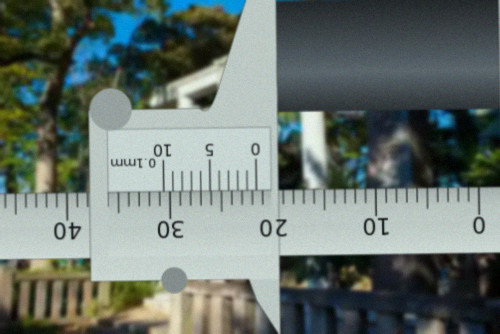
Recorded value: 21.6; mm
